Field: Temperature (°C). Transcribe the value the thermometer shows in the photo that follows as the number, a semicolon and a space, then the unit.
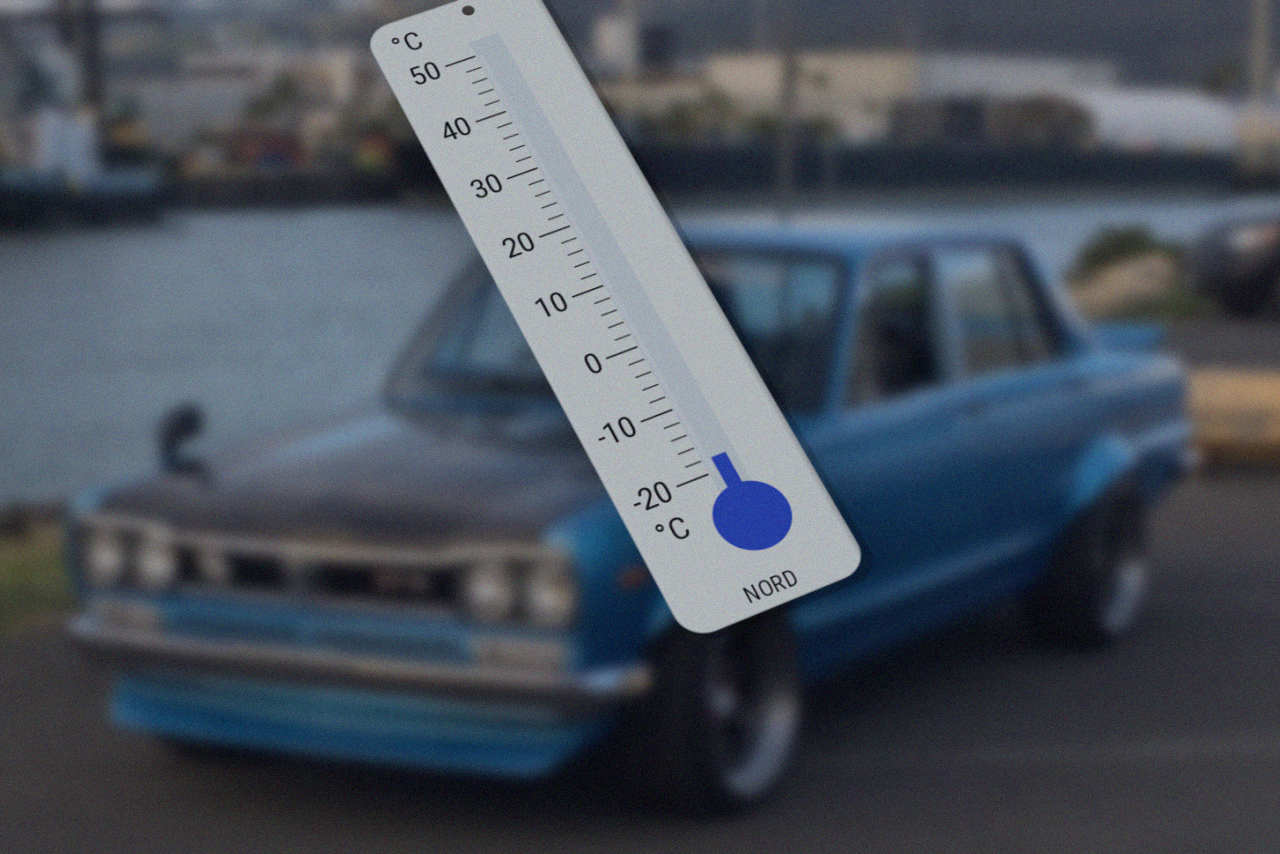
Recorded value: -18; °C
